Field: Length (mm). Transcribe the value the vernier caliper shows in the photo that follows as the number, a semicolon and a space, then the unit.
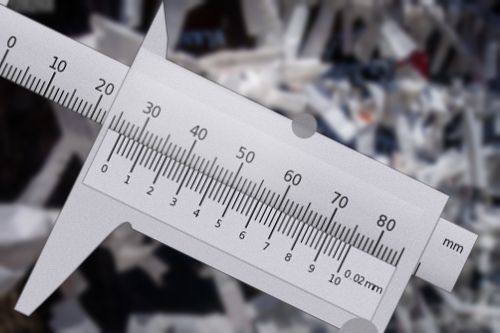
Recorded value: 26.5; mm
